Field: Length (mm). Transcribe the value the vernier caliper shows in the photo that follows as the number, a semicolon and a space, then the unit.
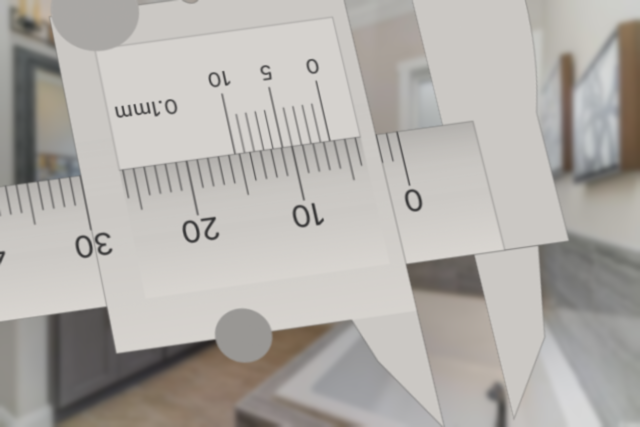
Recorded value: 6.4; mm
